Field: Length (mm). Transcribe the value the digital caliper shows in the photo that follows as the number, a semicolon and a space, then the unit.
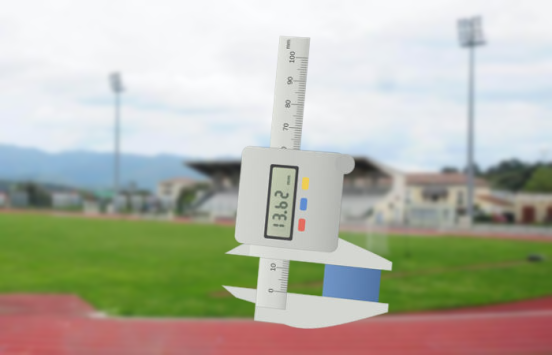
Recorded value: 13.62; mm
